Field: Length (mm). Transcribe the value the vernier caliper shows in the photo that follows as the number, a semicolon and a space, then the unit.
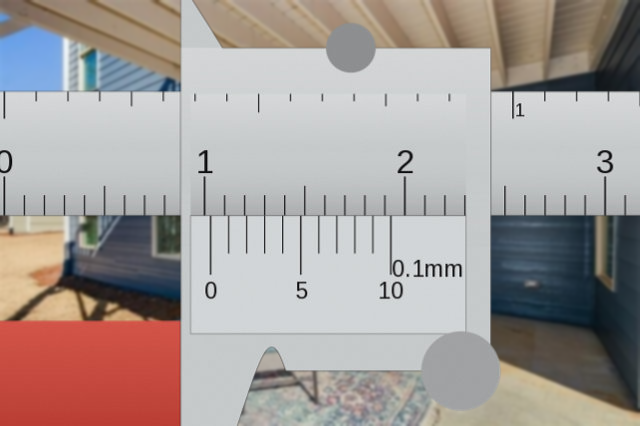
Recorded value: 10.3; mm
